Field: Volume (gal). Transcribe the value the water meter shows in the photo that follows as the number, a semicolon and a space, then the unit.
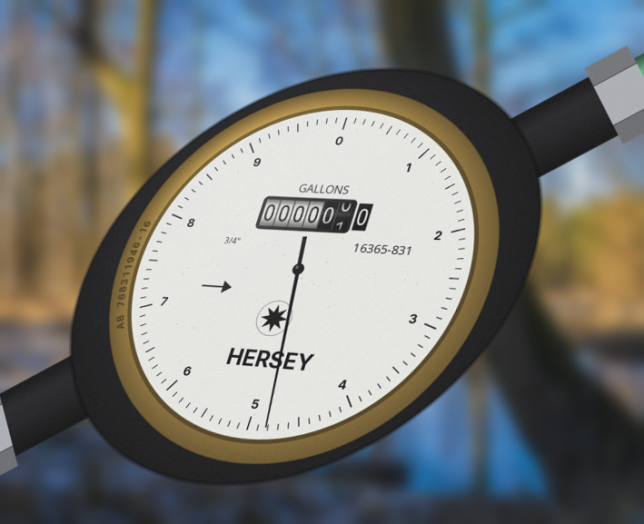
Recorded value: 4.8; gal
